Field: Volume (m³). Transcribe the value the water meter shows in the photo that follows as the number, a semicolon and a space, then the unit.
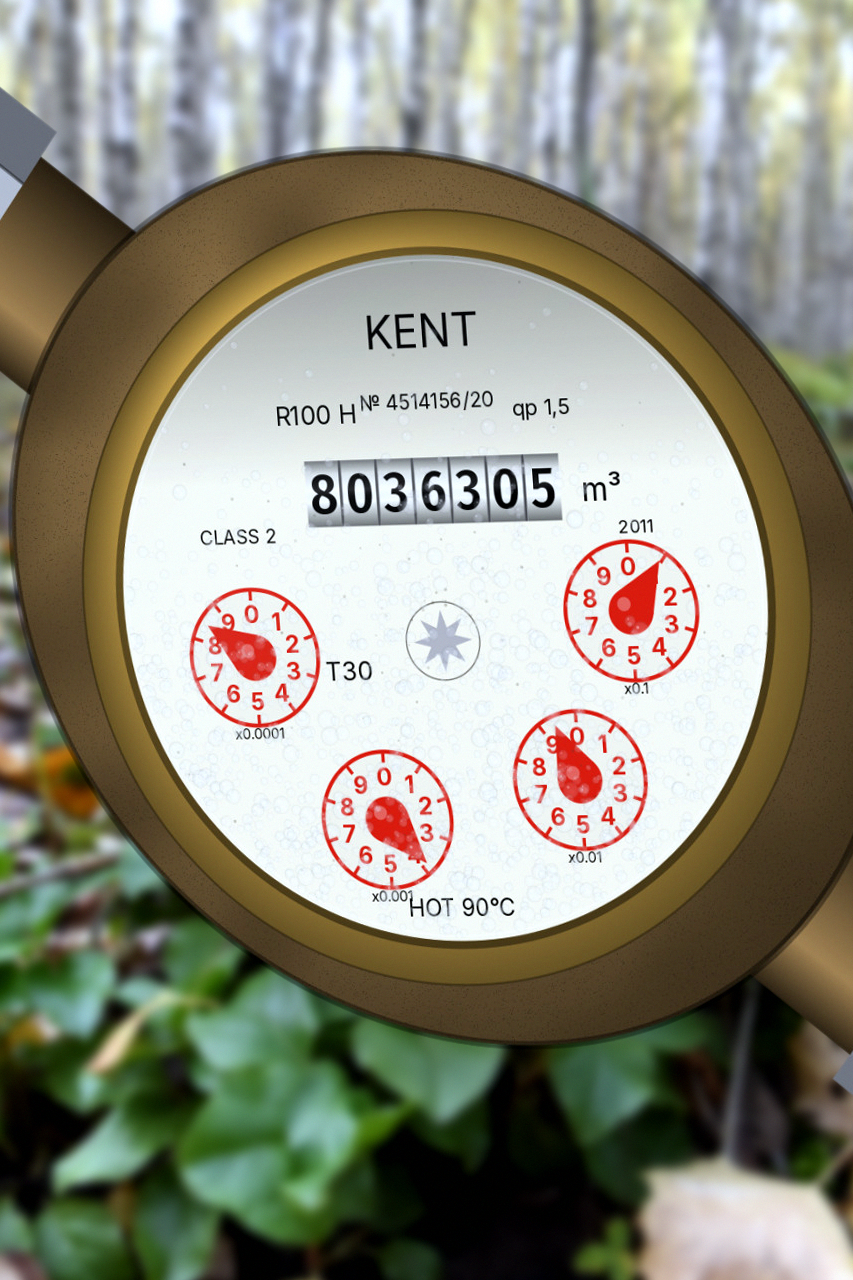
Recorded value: 8036305.0938; m³
